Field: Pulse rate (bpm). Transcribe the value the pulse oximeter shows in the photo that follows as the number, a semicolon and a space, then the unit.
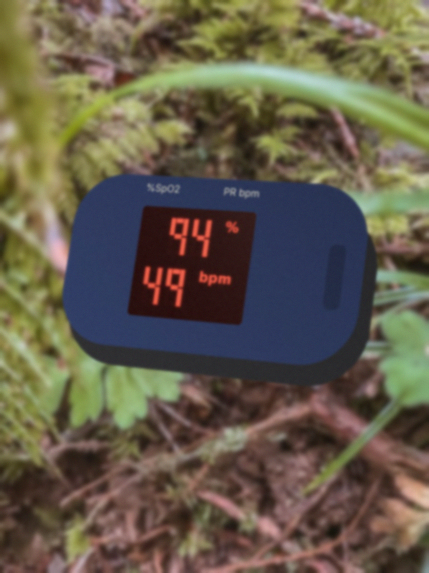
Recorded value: 49; bpm
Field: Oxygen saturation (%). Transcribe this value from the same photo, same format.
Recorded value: 94; %
